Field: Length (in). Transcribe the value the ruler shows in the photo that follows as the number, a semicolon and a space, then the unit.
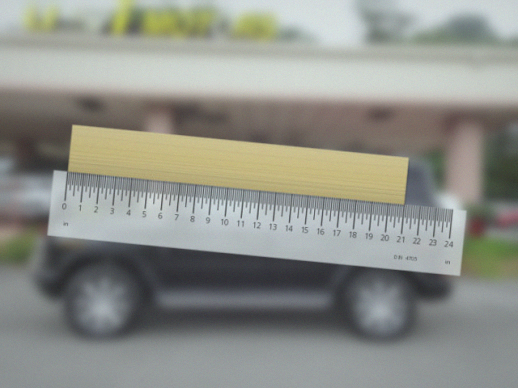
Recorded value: 21; in
